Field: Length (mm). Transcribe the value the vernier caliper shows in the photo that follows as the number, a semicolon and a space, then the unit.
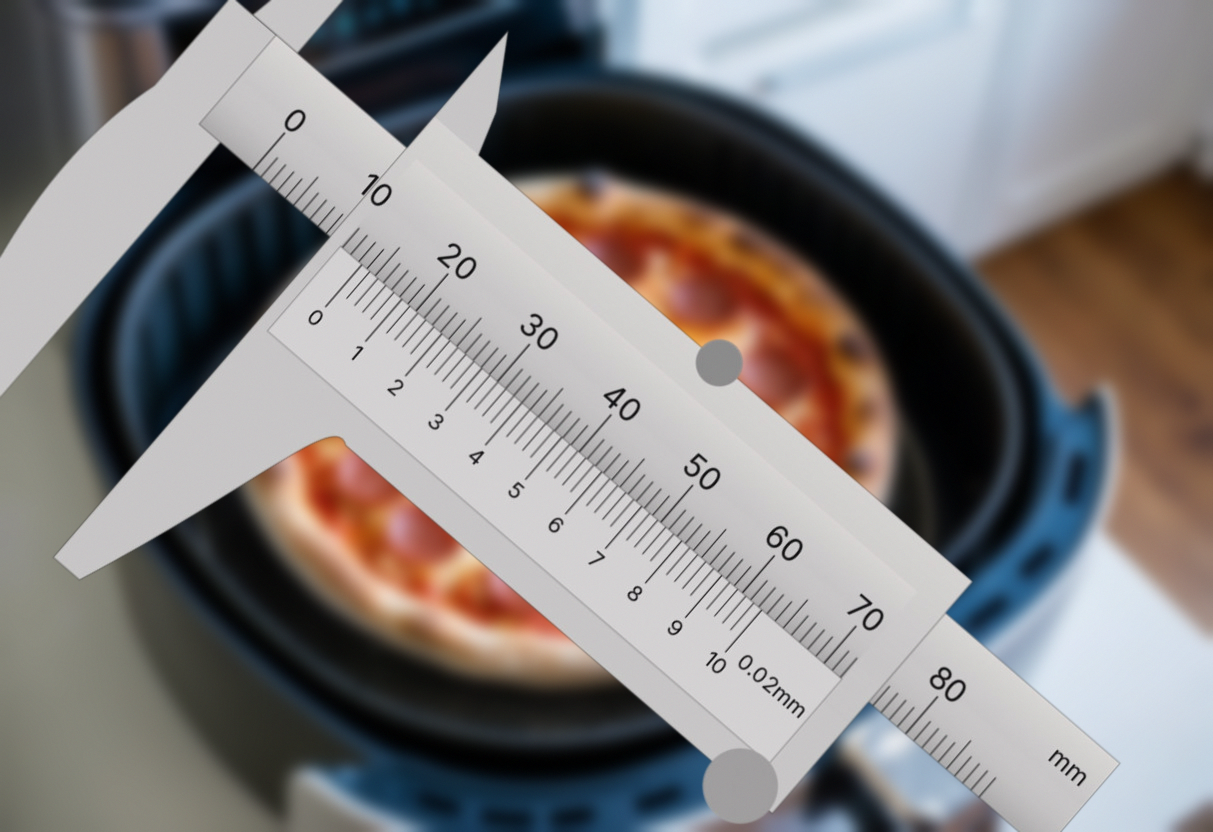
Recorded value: 13.4; mm
